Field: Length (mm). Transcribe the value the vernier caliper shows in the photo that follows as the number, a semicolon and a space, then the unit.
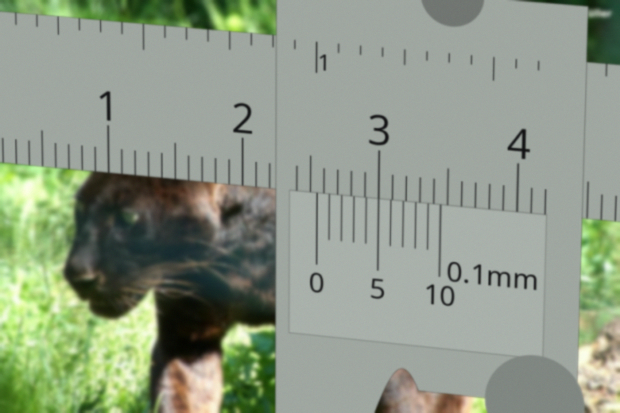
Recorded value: 25.5; mm
